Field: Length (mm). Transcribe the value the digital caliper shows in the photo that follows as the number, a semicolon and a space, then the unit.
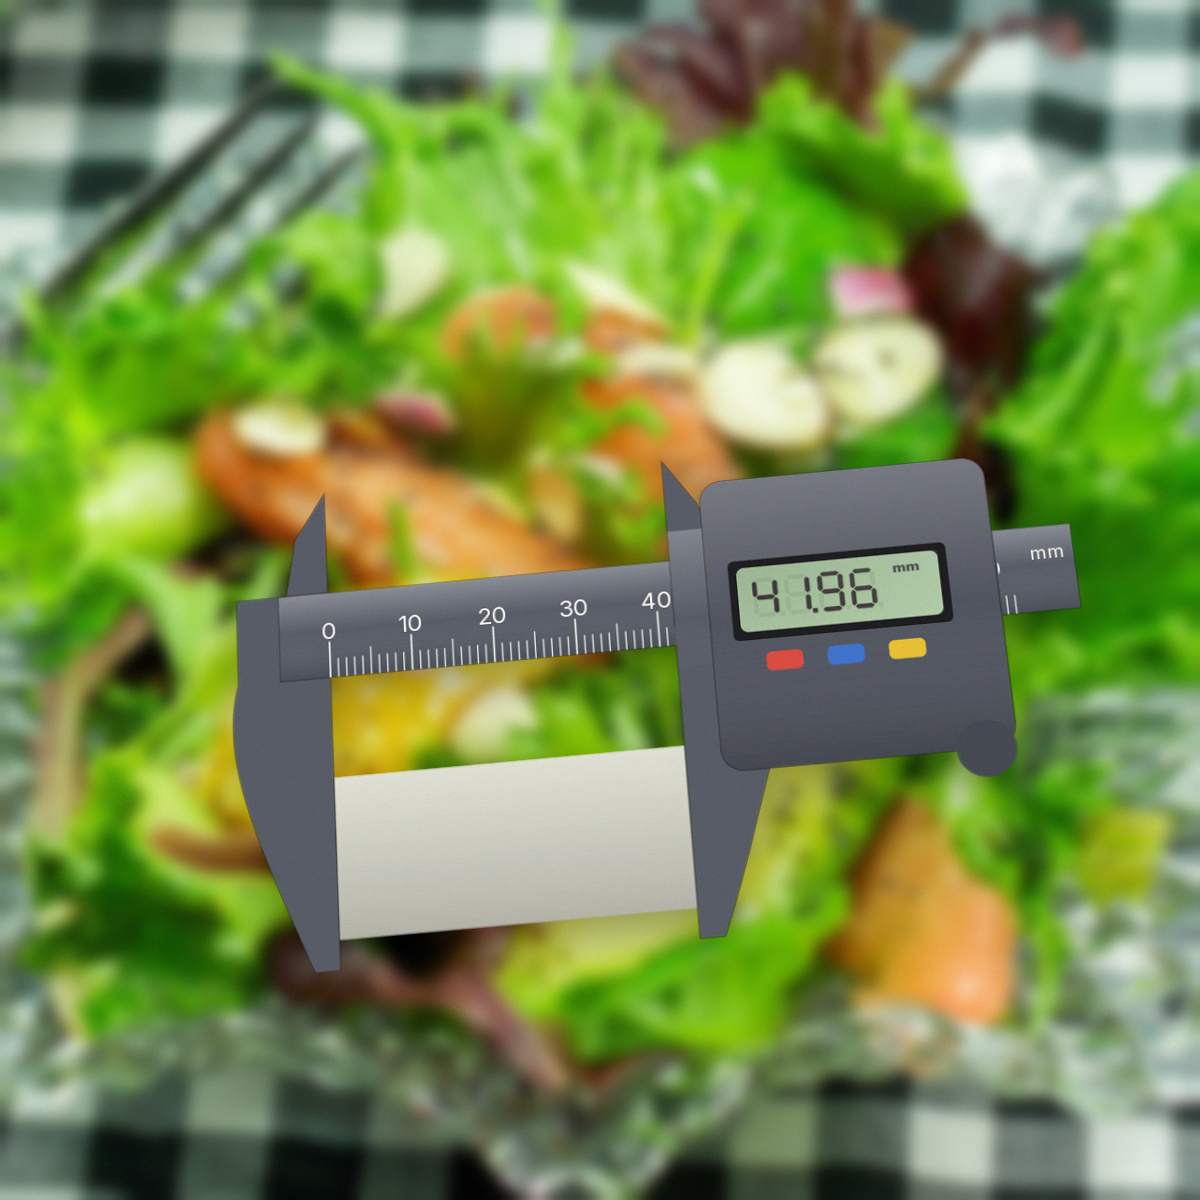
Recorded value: 41.96; mm
